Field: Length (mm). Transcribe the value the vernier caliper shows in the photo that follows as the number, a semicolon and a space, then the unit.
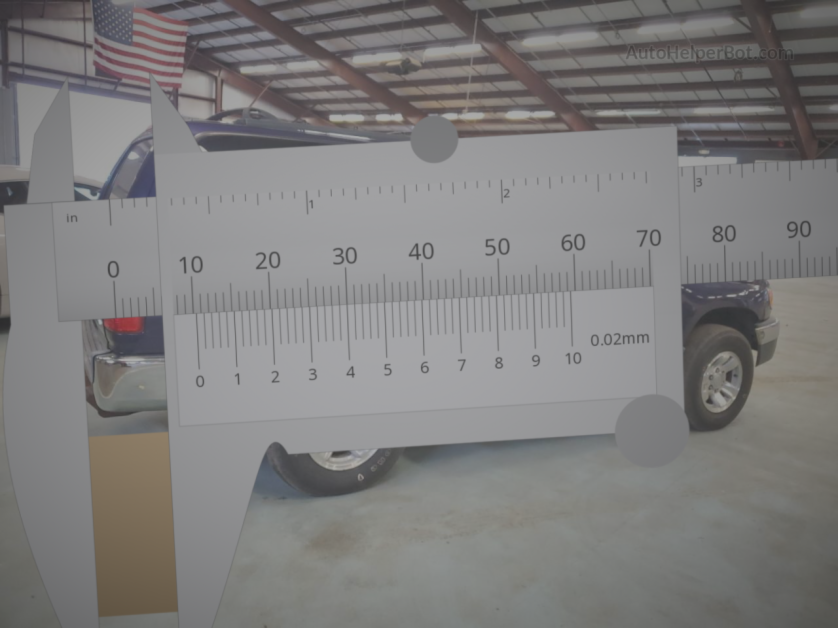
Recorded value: 10.4; mm
